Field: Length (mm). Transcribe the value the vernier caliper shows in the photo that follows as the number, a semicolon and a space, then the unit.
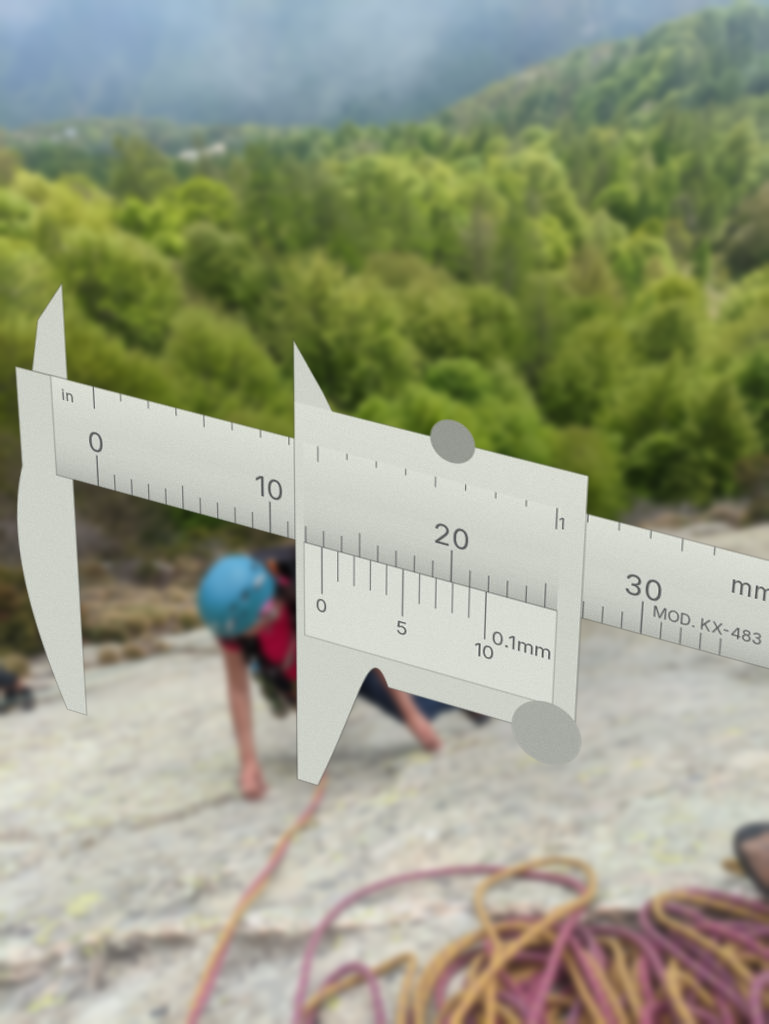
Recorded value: 12.9; mm
